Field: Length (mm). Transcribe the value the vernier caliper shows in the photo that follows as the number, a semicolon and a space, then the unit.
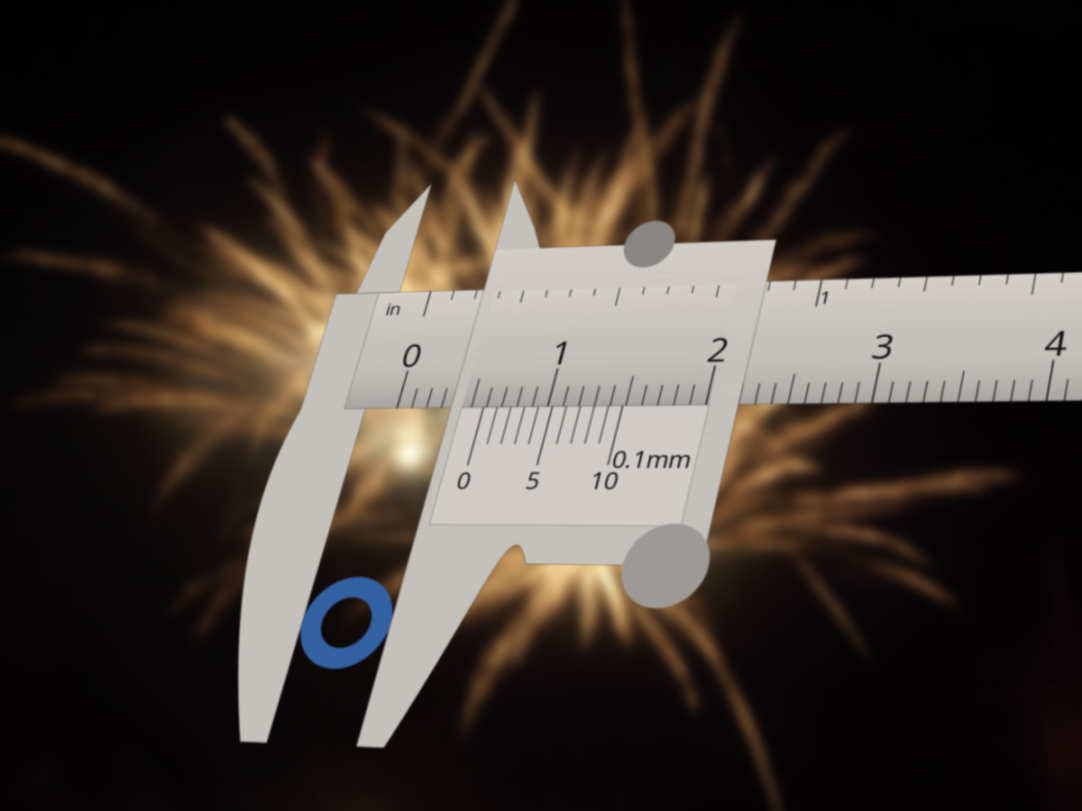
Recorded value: 5.8; mm
